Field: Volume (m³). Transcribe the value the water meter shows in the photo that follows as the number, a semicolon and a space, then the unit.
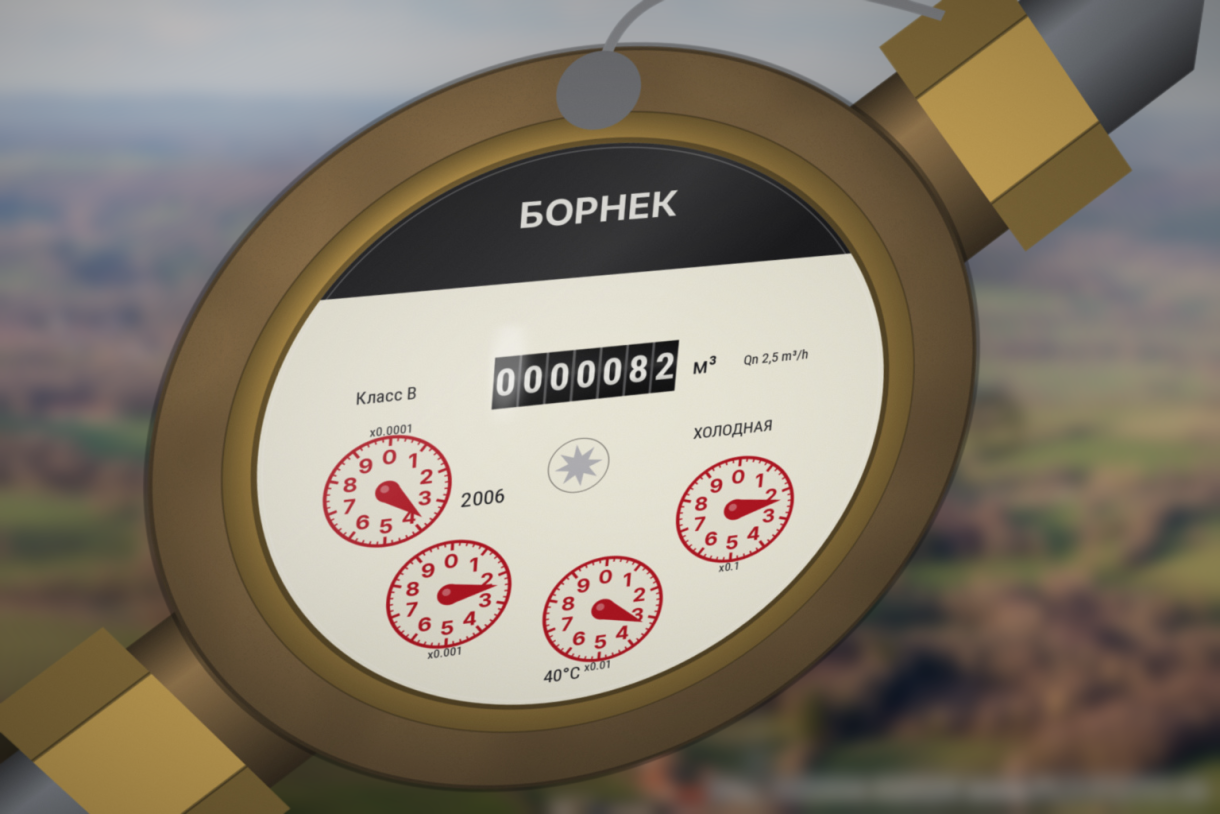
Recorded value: 82.2323; m³
